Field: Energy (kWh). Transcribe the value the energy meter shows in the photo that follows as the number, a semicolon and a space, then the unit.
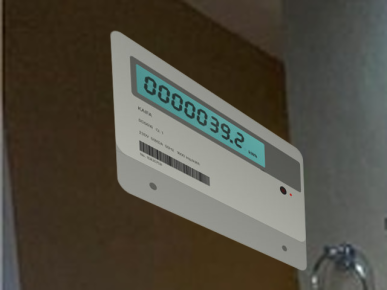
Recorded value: 39.2; kWh
